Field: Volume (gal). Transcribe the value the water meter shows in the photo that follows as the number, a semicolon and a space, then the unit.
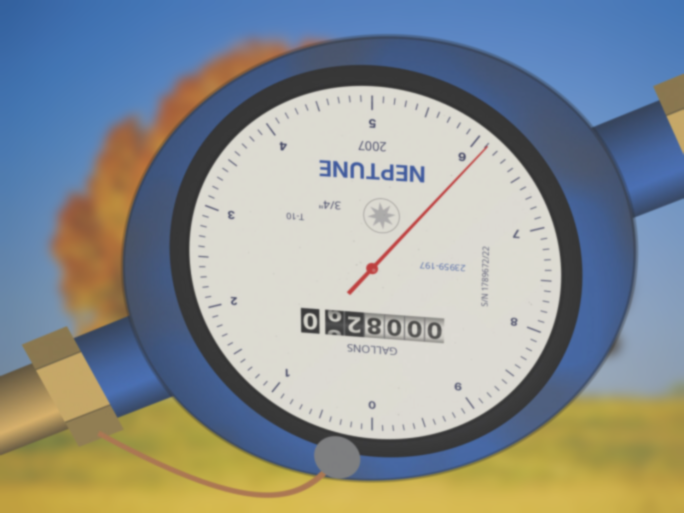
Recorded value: 8286.1; gal
